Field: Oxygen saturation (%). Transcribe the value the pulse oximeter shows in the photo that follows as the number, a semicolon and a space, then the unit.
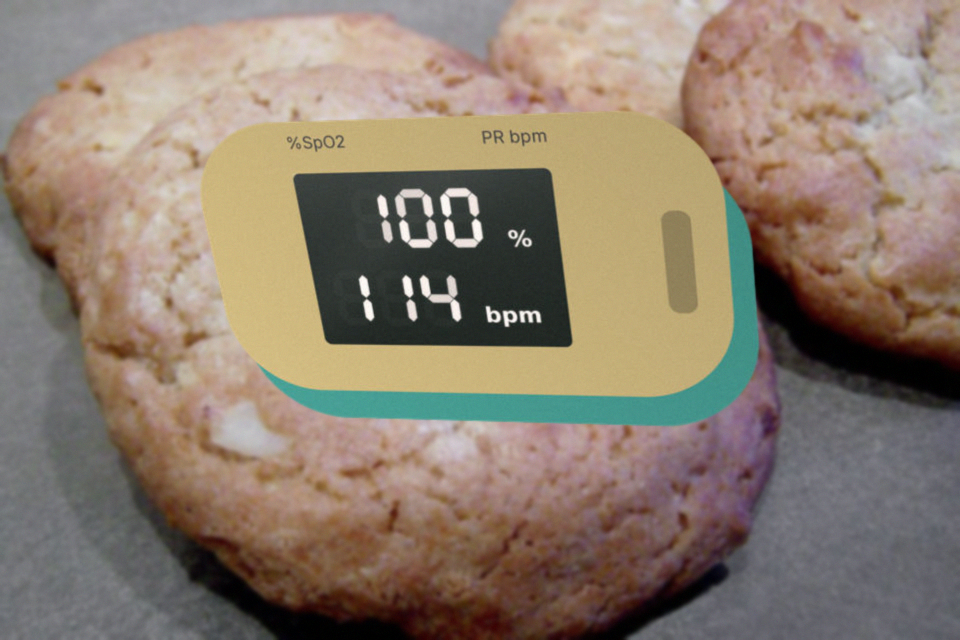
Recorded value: 100; %
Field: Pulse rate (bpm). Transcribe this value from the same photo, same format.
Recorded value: 114; bpm
